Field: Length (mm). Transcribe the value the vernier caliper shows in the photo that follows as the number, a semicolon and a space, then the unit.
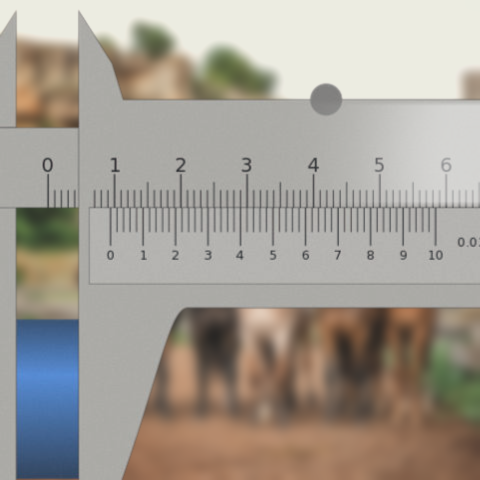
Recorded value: 9.4; mm
